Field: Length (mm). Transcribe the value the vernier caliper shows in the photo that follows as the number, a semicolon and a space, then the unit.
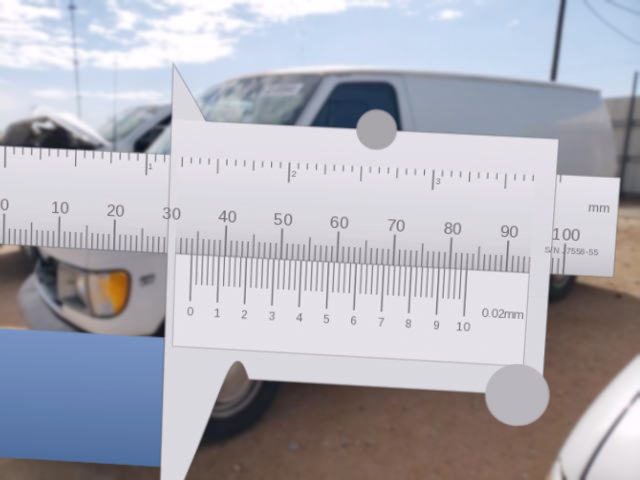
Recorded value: 34.0; mm
